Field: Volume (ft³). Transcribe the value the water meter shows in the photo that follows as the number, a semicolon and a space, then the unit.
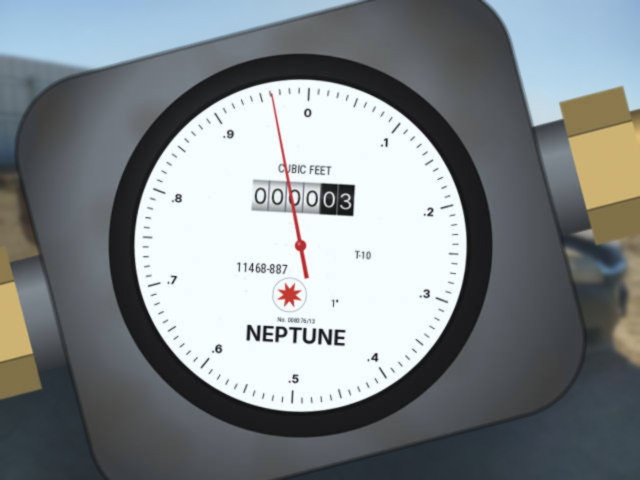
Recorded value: 2.96; ft³
